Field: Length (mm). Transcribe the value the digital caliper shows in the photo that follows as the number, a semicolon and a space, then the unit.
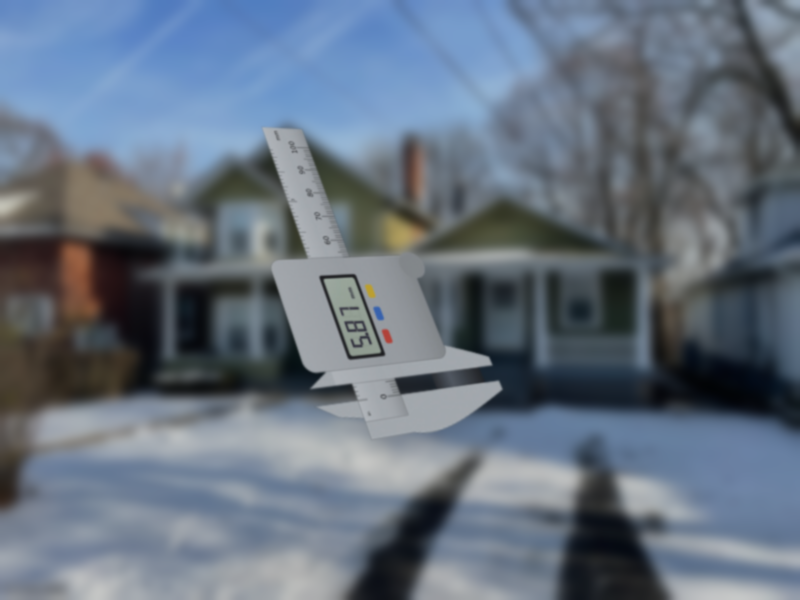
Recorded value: 5.87; mm
